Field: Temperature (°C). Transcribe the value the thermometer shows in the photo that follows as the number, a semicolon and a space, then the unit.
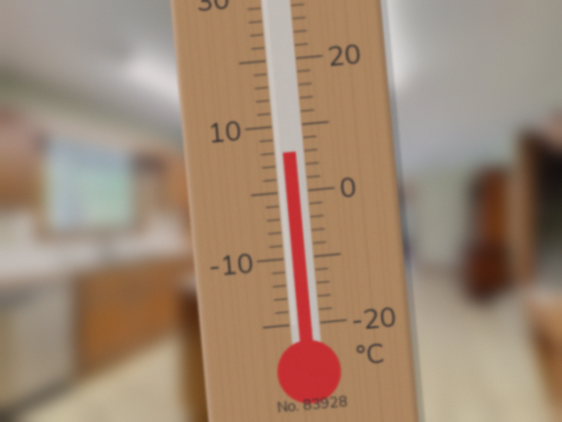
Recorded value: 6; °C
